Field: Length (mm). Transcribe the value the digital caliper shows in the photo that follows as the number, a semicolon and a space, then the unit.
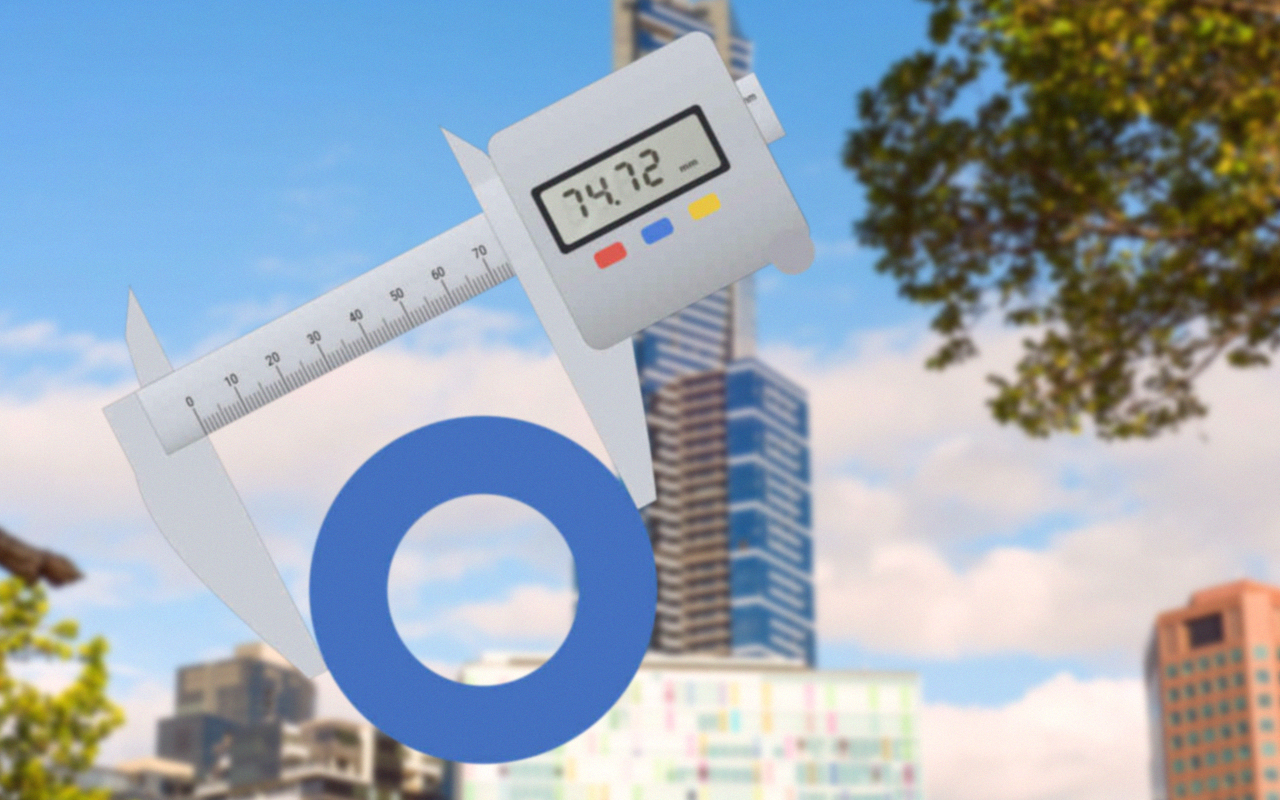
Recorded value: 74.72; mm
